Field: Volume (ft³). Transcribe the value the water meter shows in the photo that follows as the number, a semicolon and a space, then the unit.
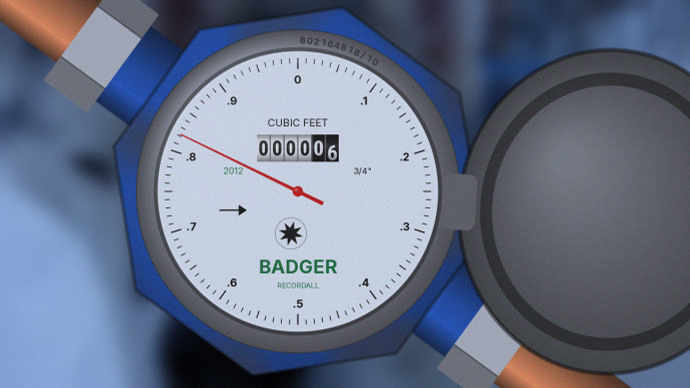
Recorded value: 5.82; ft³
